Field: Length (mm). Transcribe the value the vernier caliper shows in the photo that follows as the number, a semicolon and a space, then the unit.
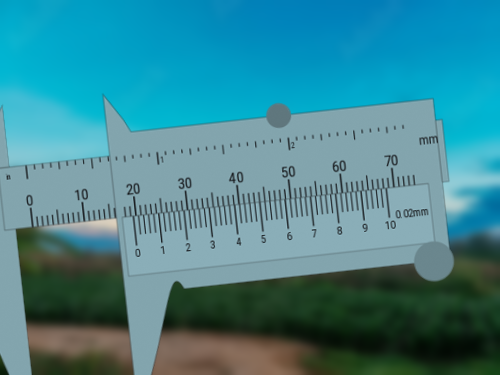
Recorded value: 19.5; mm
